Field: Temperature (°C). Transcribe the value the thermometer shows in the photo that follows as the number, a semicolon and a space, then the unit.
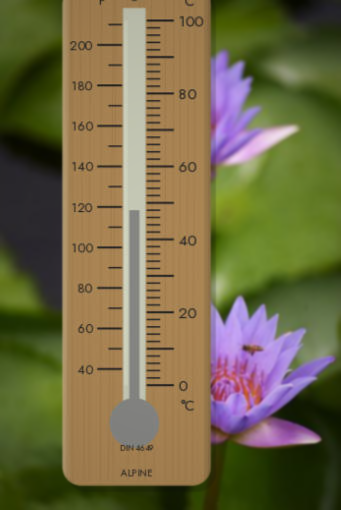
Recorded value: 48; °C
